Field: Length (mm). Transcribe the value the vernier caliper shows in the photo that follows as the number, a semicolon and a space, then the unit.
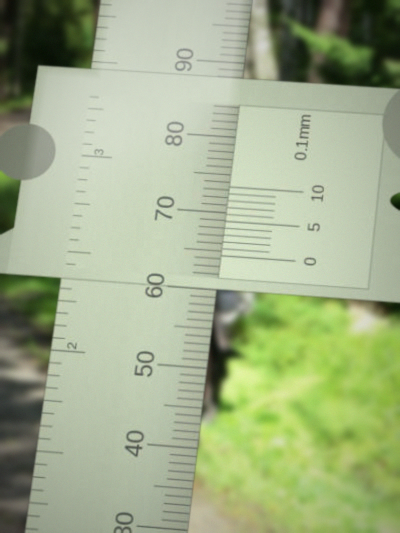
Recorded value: 64.4; mm
